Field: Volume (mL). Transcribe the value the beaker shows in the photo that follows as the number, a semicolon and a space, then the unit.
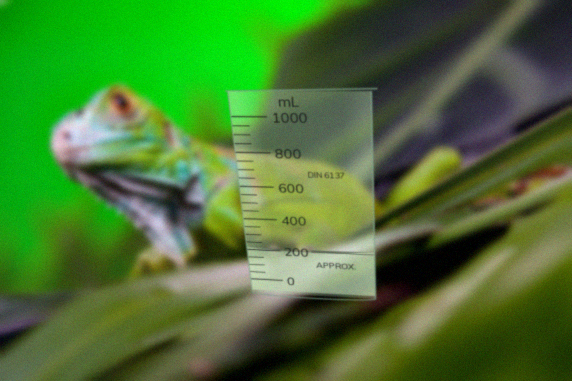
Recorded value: 200; mL
